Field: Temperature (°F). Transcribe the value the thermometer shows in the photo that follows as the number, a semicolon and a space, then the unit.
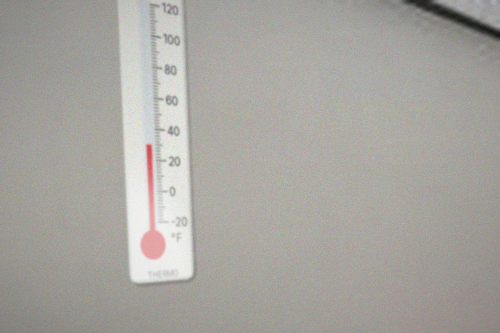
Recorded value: 30; °F
